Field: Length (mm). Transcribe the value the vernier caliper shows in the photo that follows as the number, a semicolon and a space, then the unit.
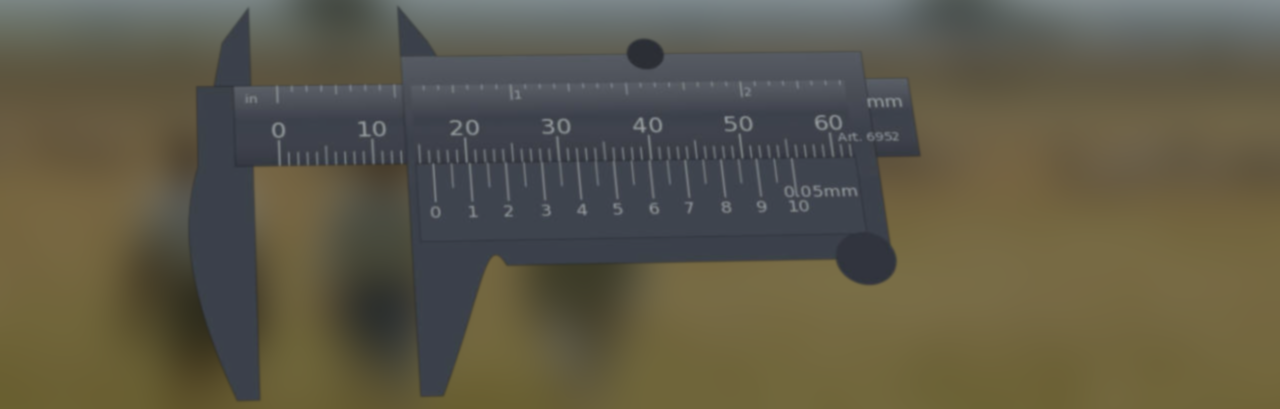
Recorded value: 16.4; mm
